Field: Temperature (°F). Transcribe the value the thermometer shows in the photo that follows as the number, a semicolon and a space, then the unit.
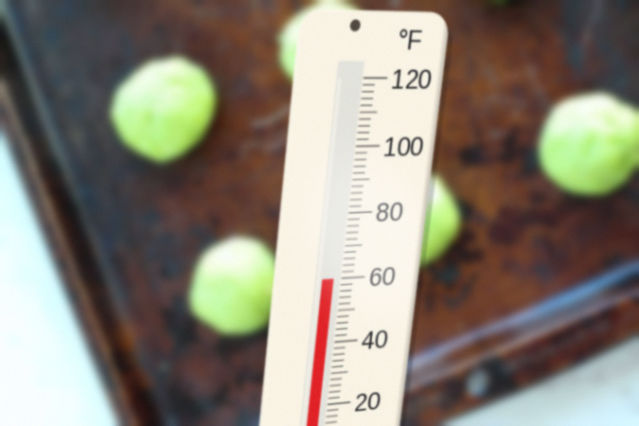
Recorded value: 60; °F
